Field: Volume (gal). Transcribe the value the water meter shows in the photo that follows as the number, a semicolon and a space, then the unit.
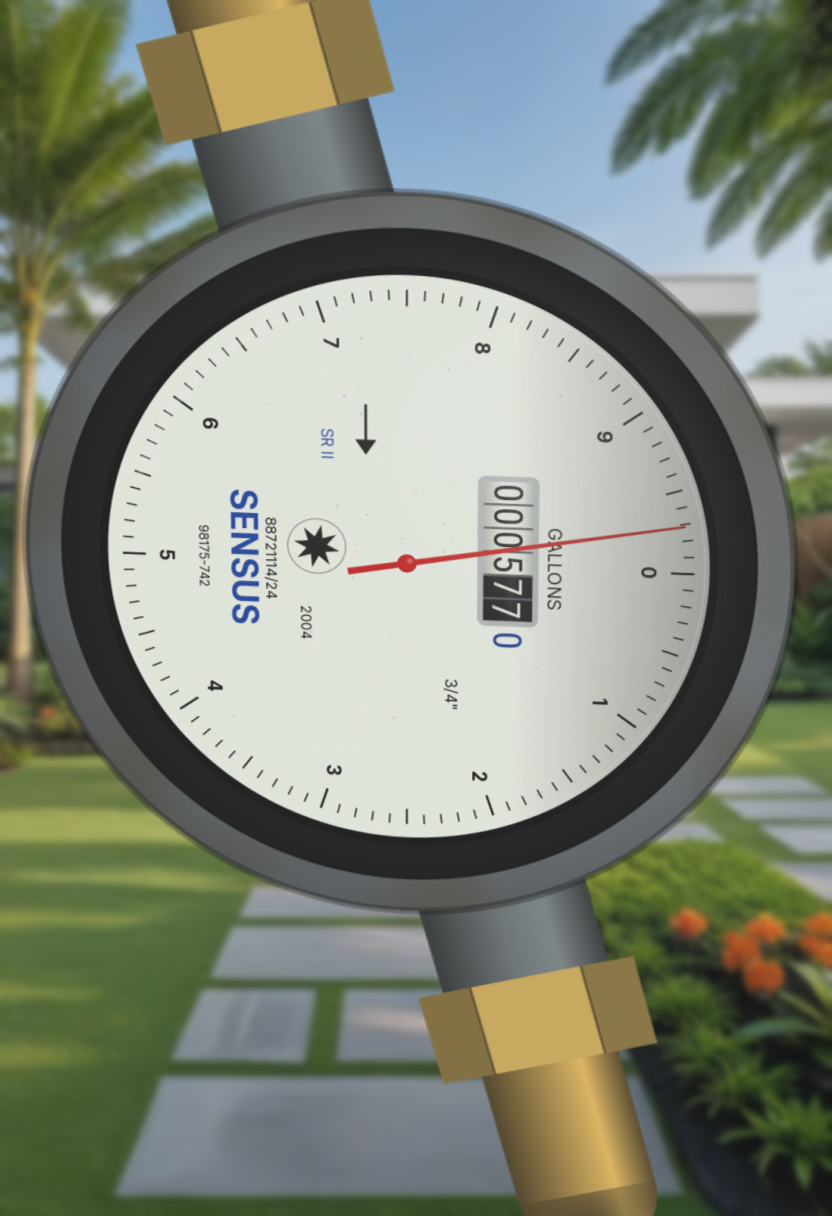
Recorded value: 5769.7; gal
